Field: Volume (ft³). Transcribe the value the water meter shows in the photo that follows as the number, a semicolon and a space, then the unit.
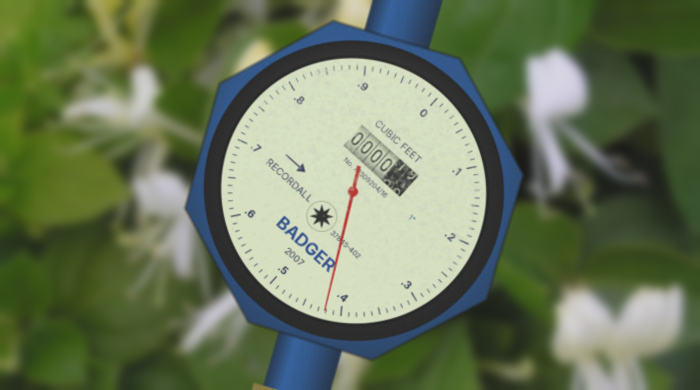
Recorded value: 19.42; ft³
